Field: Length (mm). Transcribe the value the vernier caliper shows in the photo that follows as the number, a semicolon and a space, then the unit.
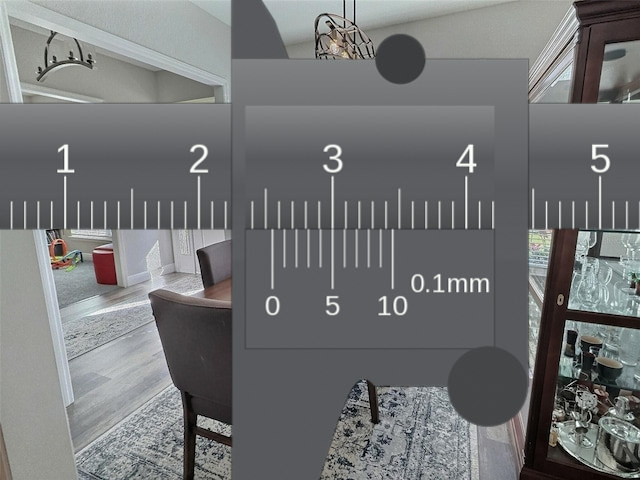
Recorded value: 25.5; mm
